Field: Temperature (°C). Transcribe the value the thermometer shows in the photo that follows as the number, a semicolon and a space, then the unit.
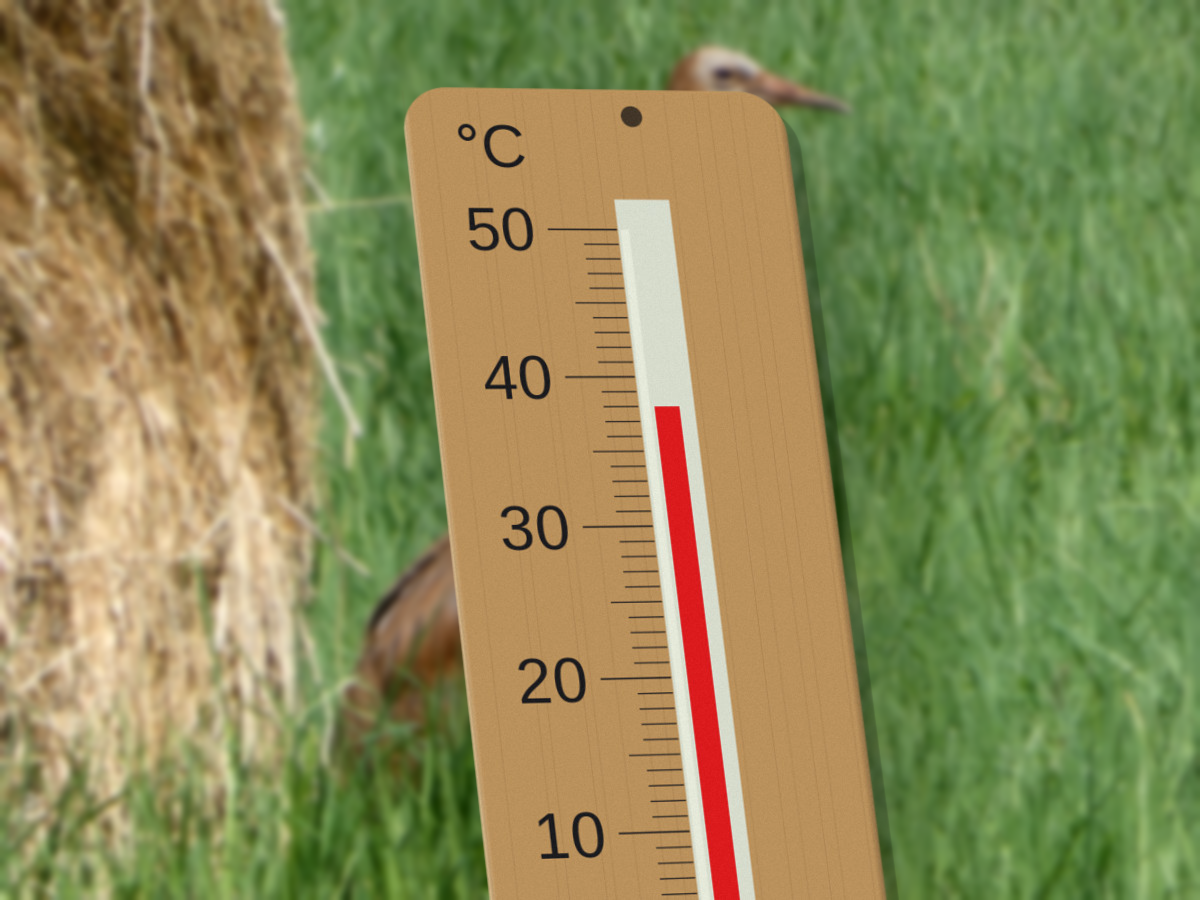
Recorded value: 38; °C
